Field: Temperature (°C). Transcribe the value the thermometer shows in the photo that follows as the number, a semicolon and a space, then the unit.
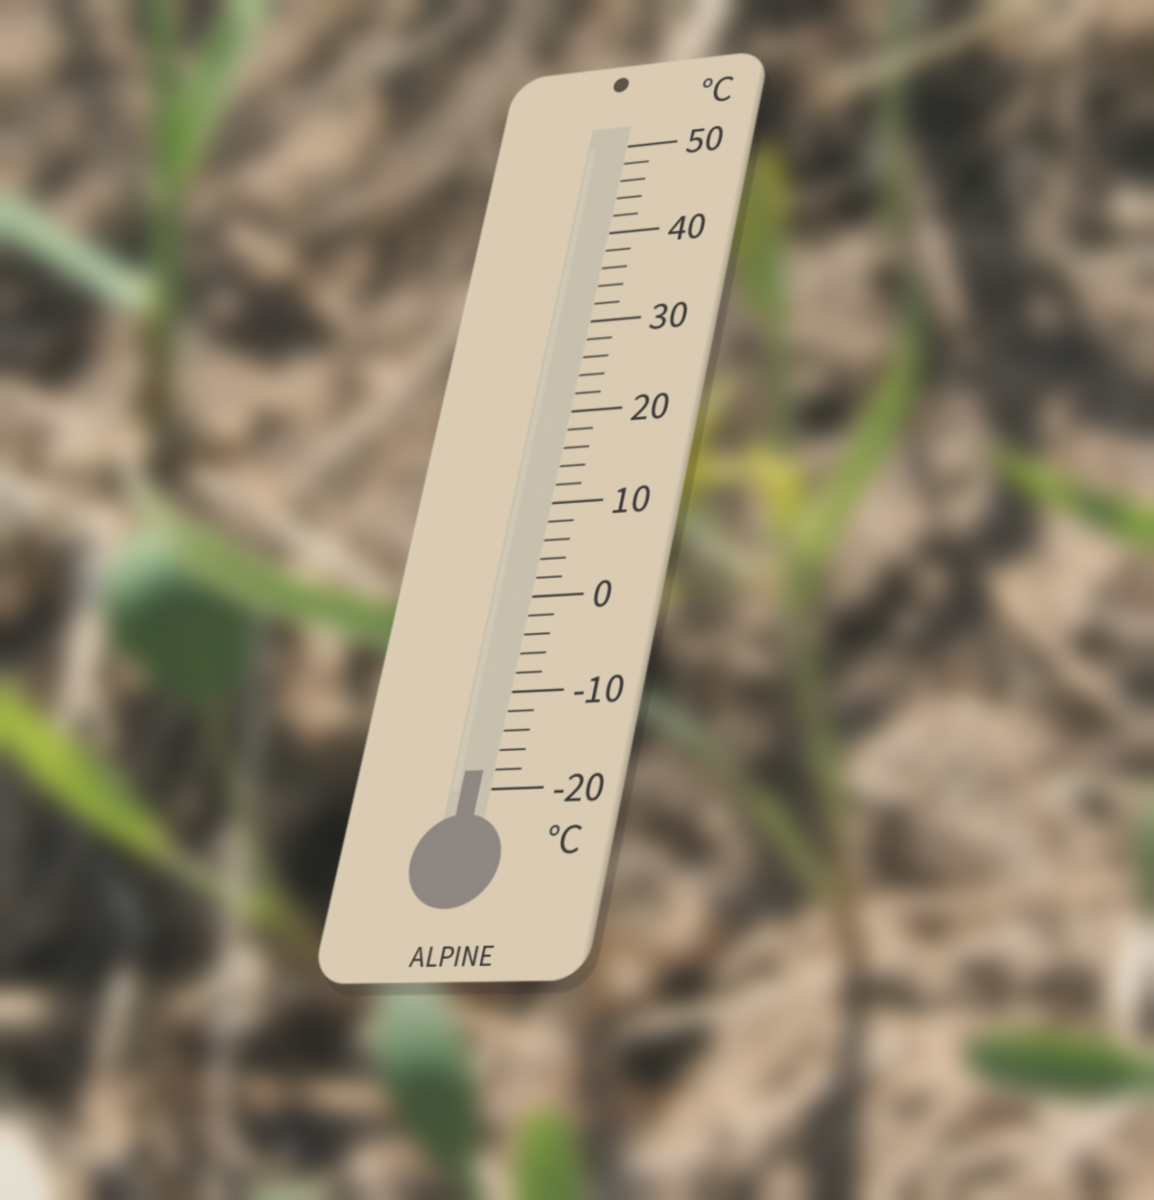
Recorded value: -18; °C
